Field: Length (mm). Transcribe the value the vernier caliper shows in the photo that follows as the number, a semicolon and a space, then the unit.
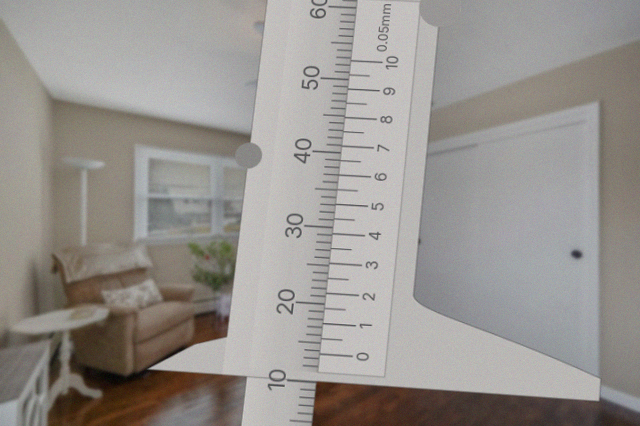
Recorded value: 13.6; mm
